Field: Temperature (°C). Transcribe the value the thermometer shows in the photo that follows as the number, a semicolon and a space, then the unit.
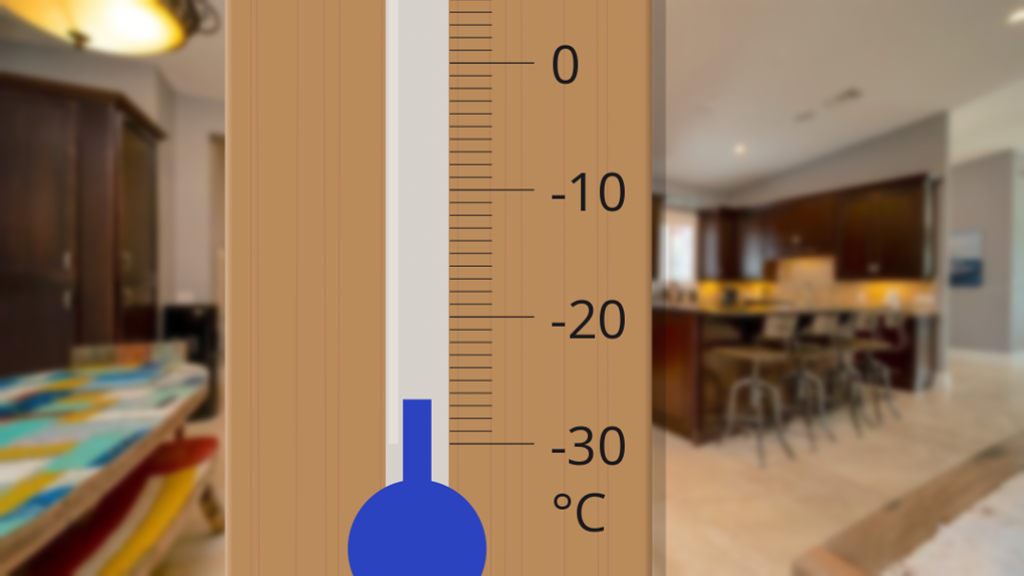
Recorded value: -26.5; °C
